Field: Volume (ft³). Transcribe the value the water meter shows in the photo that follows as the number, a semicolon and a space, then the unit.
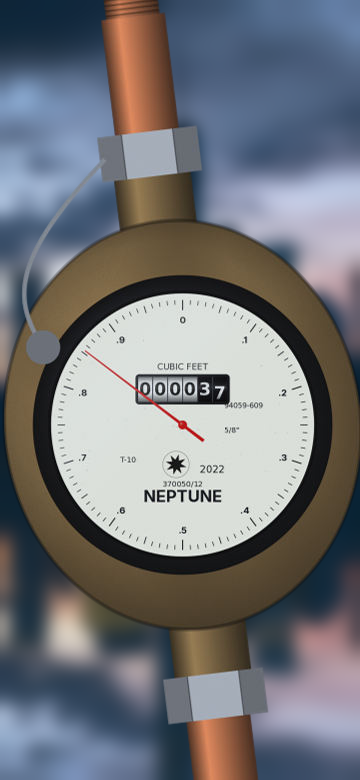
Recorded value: 36.85; ft³
